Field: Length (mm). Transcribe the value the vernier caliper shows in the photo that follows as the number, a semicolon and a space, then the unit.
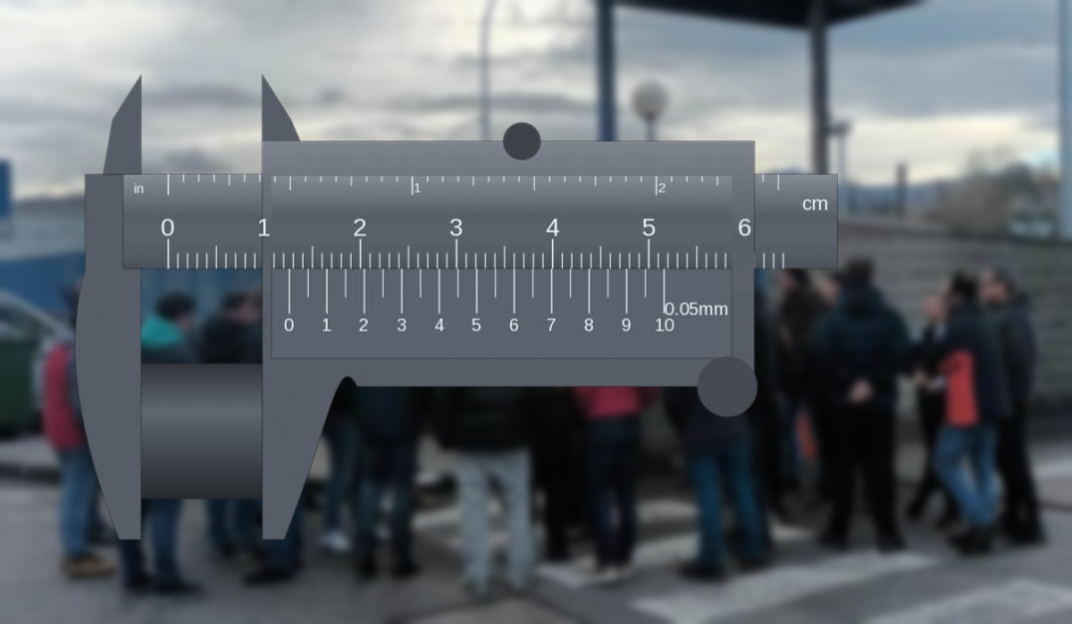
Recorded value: 12.6; mm
